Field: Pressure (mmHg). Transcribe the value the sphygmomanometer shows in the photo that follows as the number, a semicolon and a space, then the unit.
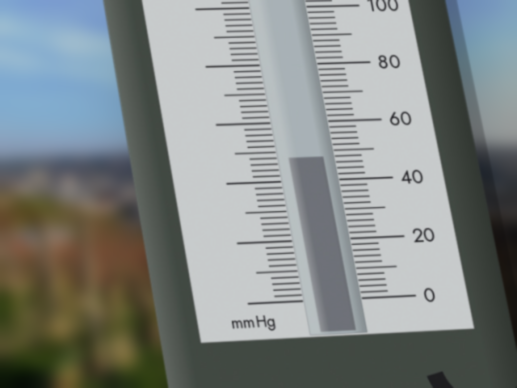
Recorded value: 48; mmHg
